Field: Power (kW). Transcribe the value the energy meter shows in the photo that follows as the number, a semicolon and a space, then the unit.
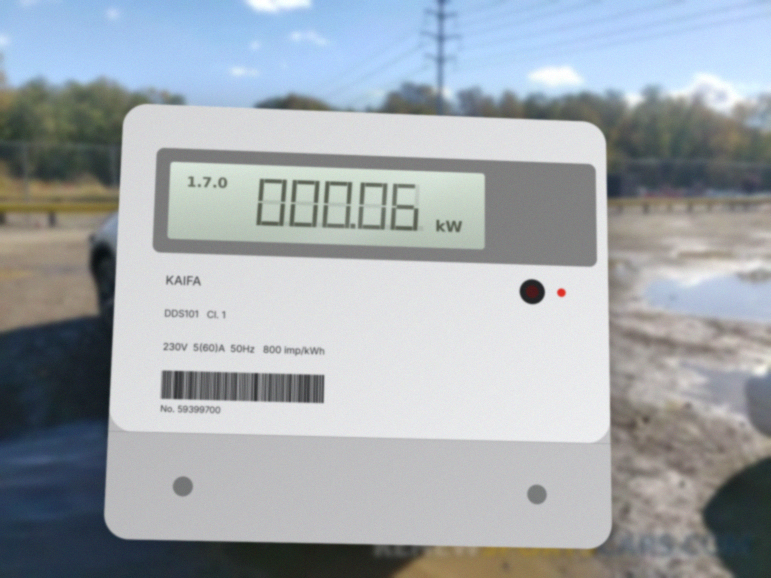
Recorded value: 0.06; kW
